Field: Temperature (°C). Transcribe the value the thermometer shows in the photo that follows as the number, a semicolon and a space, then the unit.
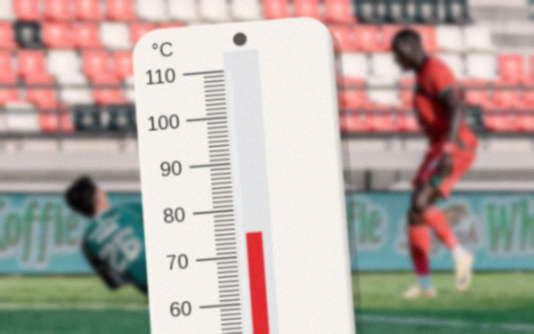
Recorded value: 75; °C
